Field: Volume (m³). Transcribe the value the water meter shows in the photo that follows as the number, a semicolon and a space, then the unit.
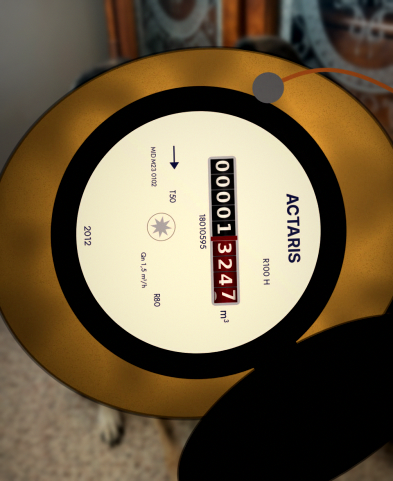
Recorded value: 1.3247; m³
